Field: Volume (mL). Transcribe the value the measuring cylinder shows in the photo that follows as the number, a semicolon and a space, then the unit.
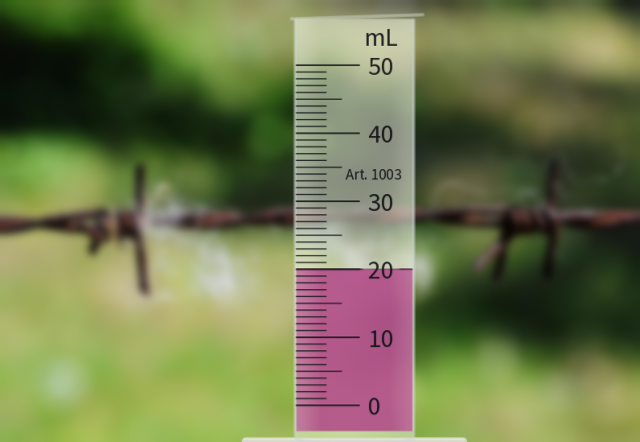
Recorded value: 20; mL
